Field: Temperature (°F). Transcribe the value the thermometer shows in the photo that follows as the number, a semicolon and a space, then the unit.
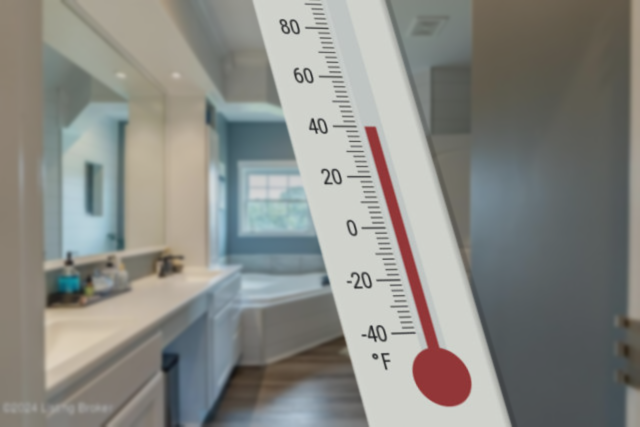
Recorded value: 40; °F
